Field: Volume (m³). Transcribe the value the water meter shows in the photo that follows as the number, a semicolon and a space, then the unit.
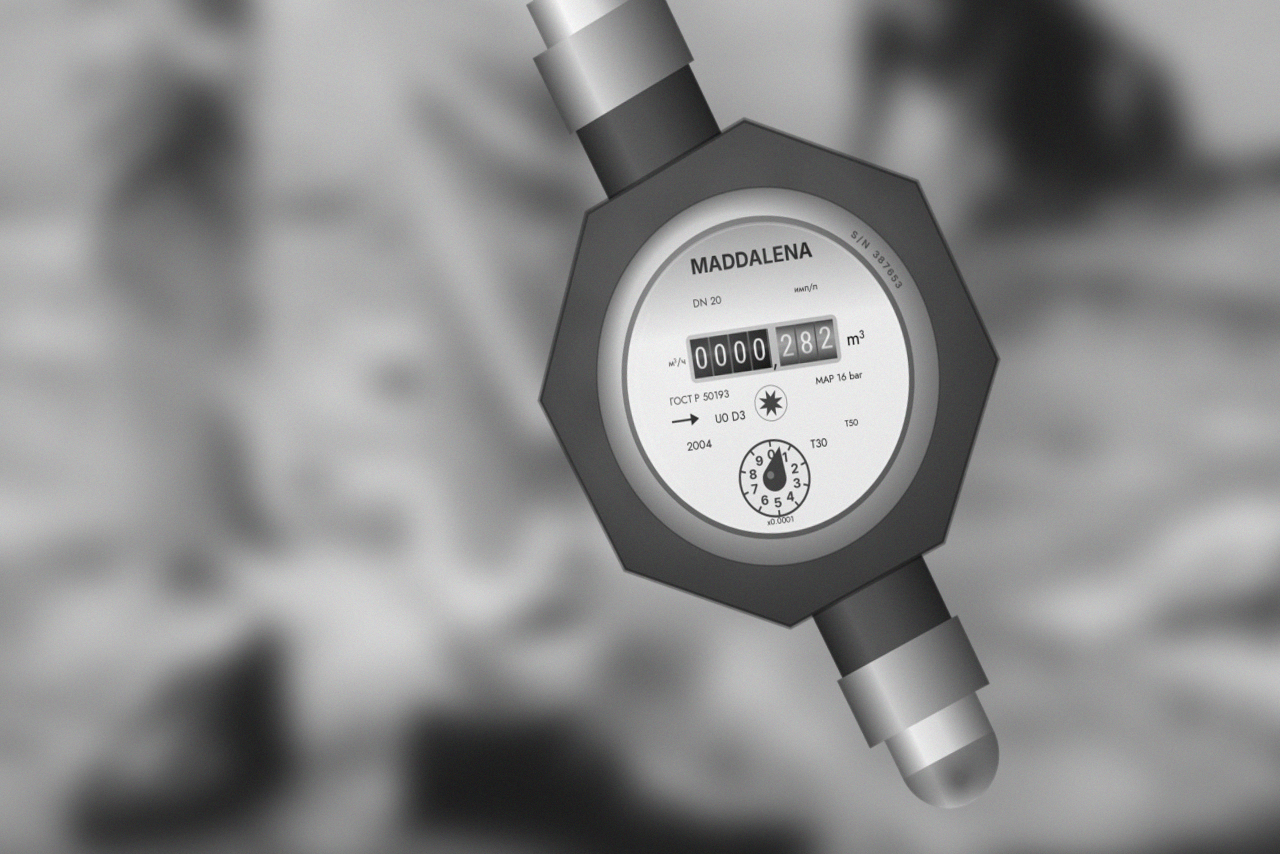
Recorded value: 0.2820; m³
